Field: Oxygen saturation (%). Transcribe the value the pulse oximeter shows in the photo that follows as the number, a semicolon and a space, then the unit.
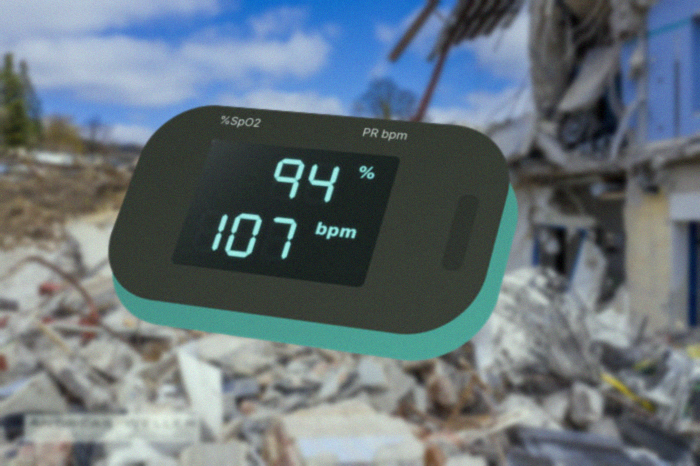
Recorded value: 94; %
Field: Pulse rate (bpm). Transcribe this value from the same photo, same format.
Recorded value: 107; bpm
